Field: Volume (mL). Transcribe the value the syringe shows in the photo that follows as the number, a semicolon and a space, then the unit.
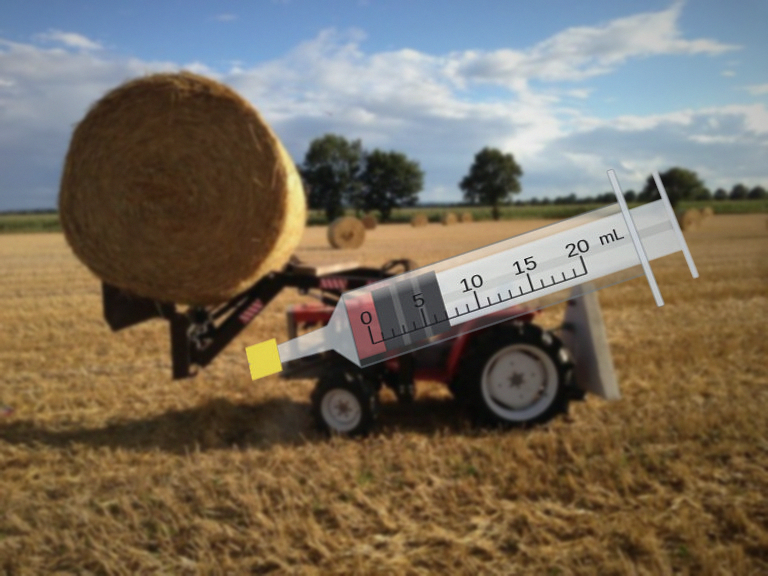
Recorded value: 1; mL
